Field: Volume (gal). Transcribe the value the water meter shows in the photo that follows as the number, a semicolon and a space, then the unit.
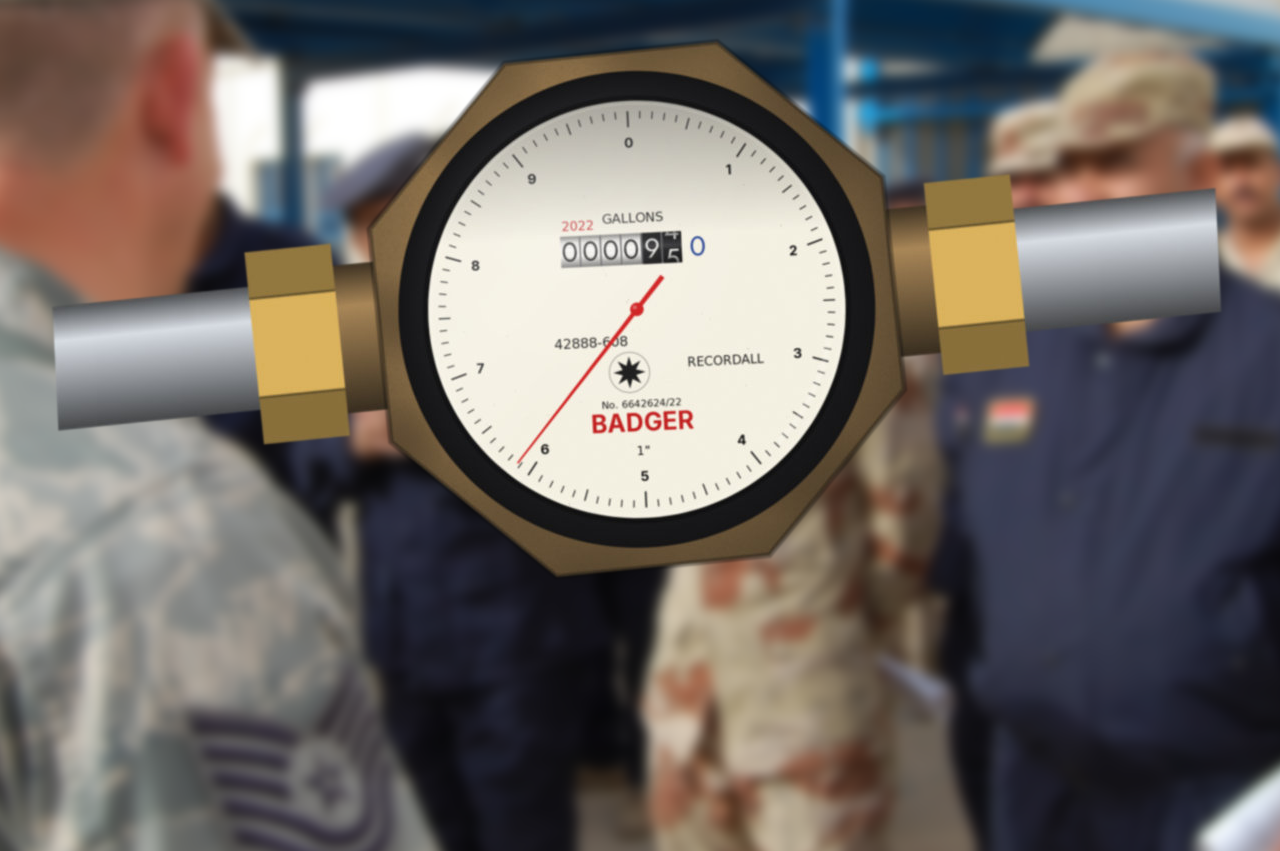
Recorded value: 946.1; gal
